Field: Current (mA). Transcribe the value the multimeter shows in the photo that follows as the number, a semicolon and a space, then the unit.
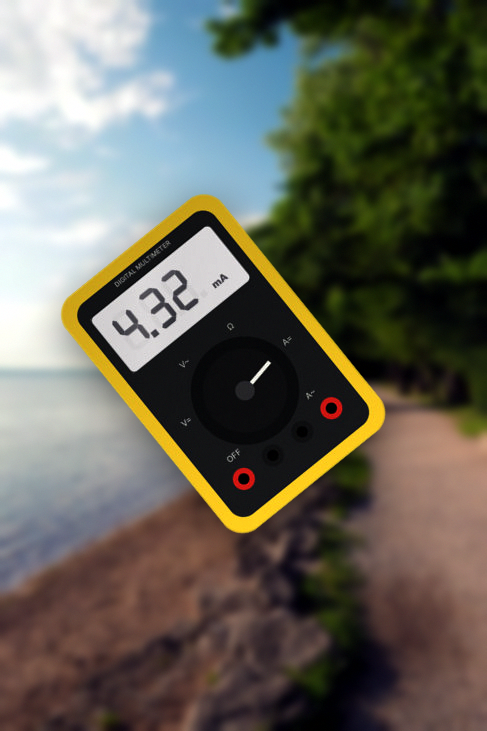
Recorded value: 4.32; mA
